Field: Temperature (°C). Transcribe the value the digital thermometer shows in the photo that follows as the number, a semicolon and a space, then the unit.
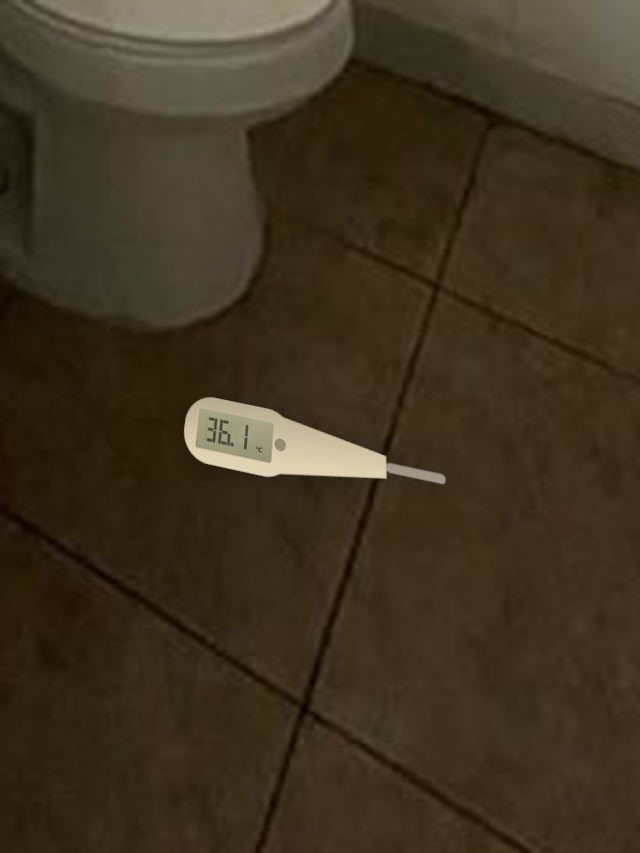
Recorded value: 36.1; °C
